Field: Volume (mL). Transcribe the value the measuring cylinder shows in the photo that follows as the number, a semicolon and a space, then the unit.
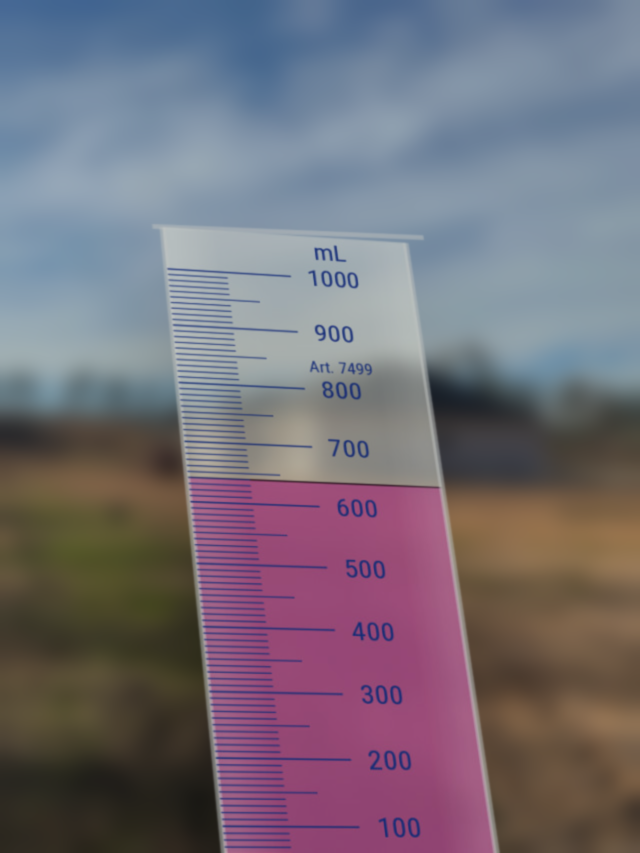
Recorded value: 640; mL
